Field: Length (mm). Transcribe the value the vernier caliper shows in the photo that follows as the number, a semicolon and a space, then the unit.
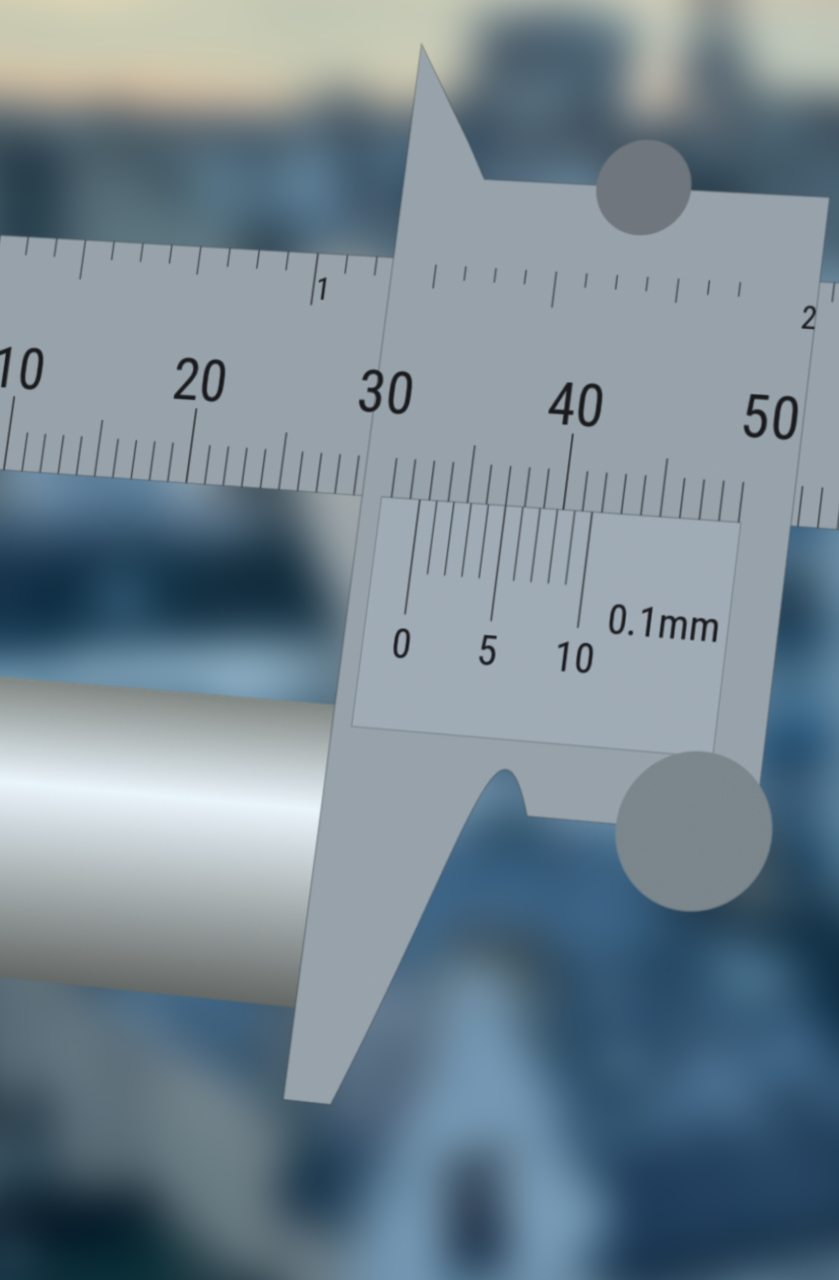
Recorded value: 32.5; mm
